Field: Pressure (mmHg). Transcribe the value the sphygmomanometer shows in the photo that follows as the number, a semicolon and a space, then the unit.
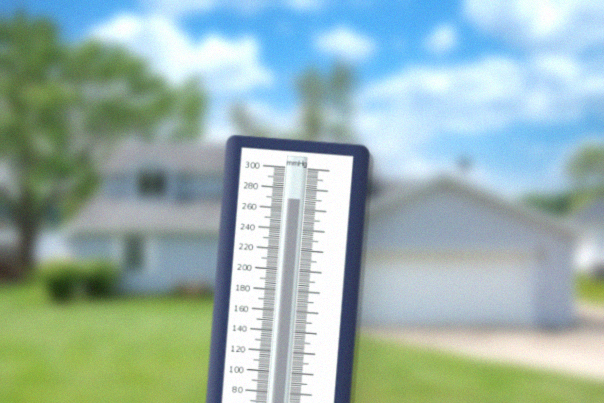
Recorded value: 270; mmHg
